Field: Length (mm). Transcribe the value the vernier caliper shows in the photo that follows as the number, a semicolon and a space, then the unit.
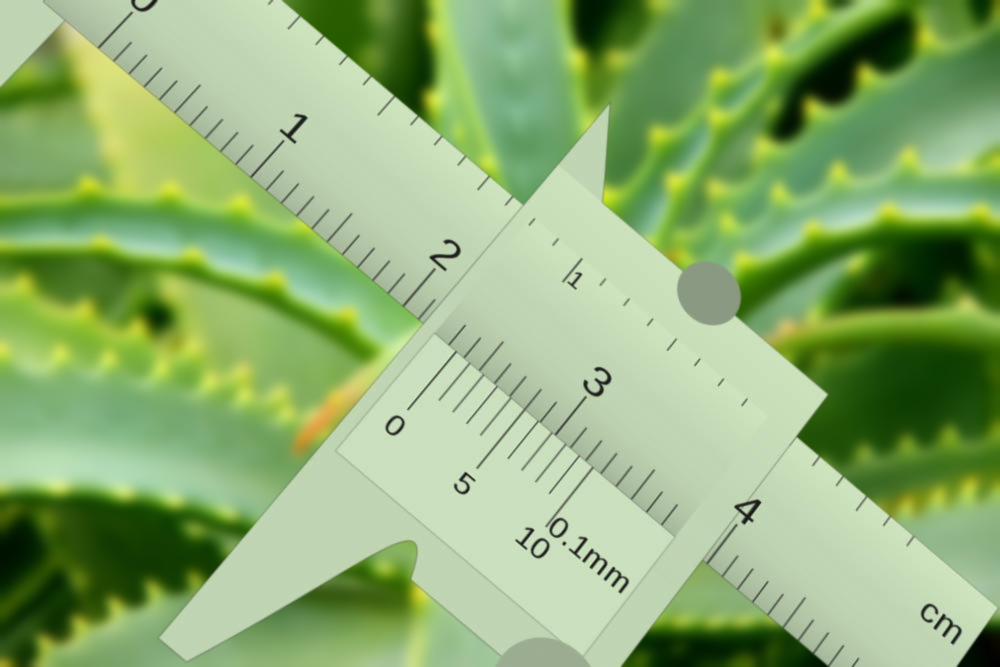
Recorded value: 23.5; mm
